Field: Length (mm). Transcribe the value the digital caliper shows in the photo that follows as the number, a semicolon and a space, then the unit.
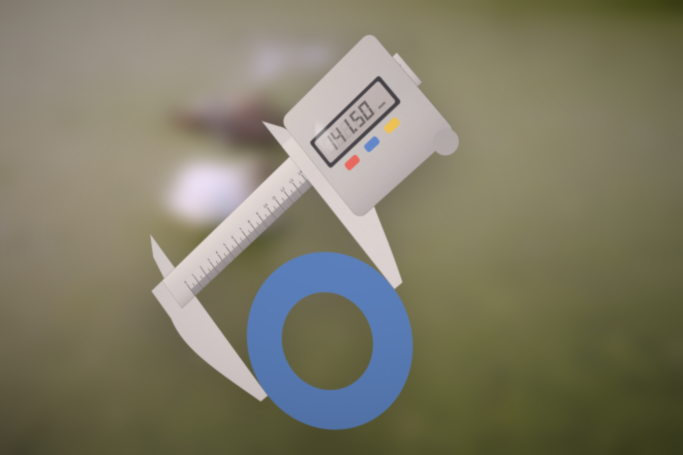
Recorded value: 141.50; mm
